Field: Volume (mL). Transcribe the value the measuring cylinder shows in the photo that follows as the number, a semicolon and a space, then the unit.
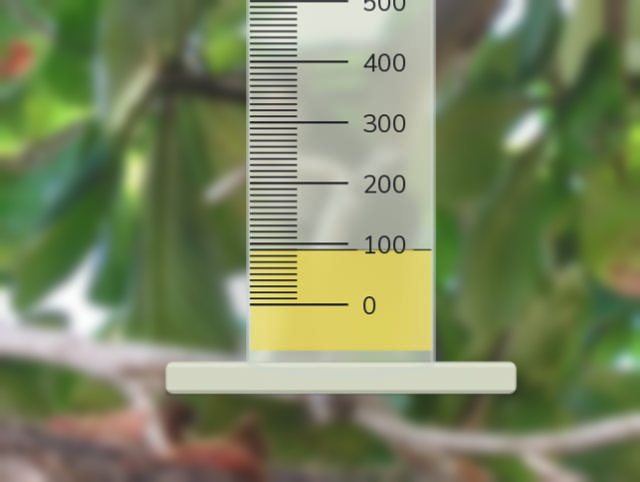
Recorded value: 90; mL
